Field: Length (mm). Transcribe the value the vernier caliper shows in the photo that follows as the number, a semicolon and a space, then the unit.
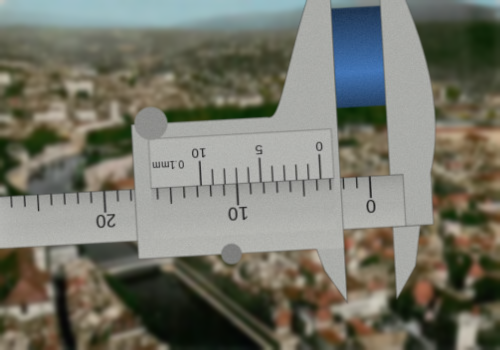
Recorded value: 3.7; mm
